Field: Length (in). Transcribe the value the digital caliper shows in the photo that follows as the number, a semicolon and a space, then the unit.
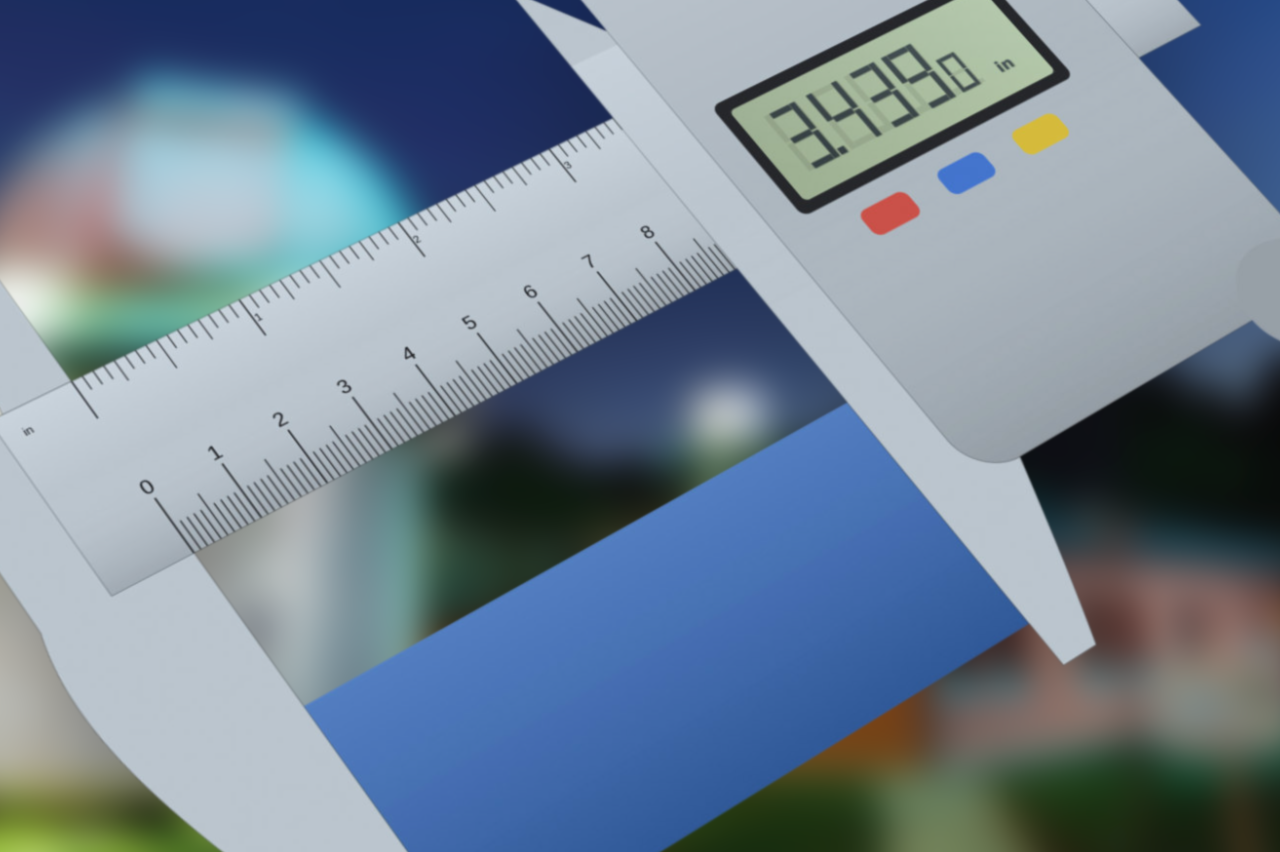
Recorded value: 3.4390; in
